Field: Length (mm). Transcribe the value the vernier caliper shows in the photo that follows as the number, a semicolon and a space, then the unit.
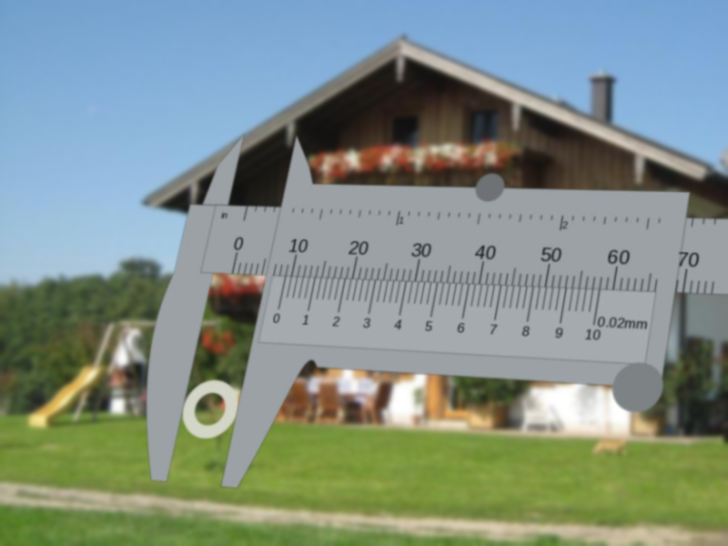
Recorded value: 9.0; mm
